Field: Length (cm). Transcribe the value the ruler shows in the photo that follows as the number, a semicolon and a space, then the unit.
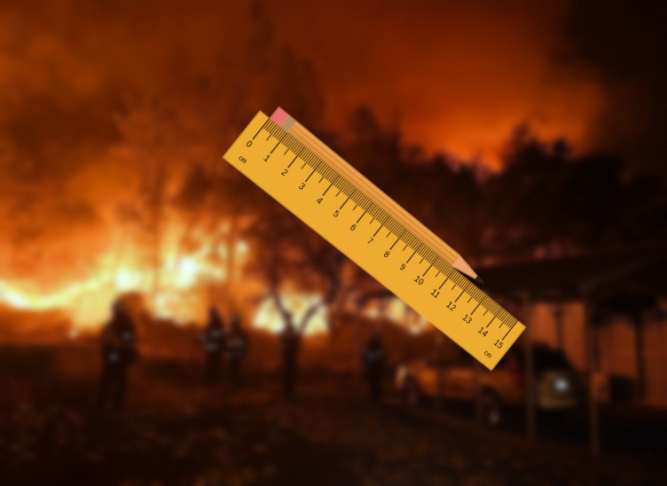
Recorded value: 12.5; cm
